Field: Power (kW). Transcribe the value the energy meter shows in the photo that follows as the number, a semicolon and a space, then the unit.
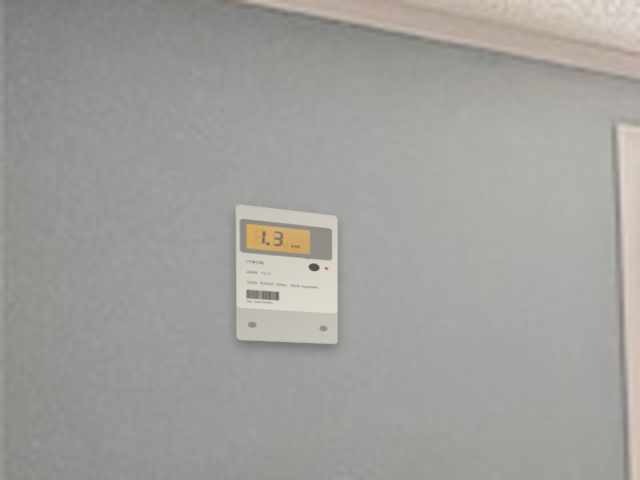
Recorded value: 1.3; kW
